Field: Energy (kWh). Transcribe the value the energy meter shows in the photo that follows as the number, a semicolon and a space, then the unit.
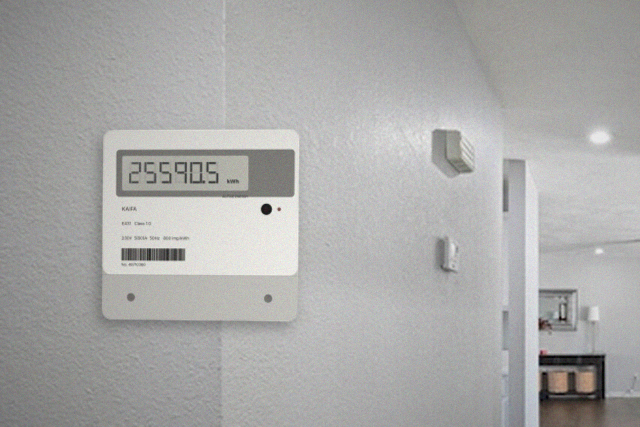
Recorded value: 25590.5; kWh
